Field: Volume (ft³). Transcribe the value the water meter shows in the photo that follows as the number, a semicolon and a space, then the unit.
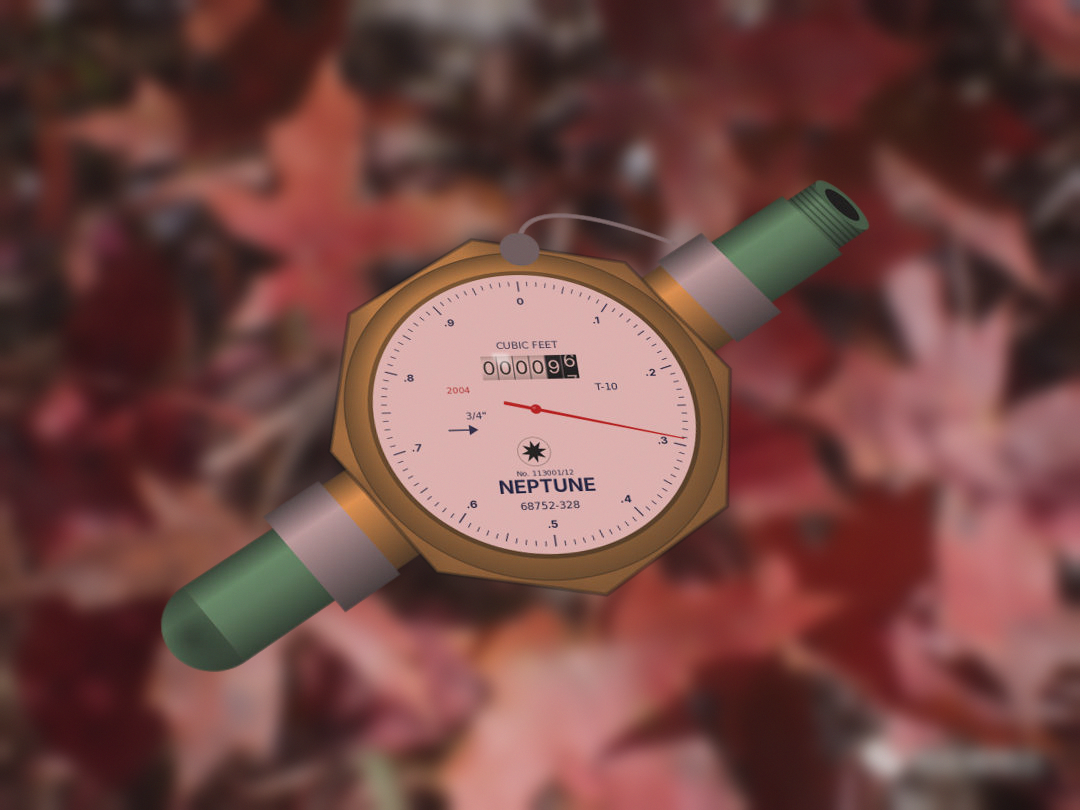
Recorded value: 96.29; ft³
